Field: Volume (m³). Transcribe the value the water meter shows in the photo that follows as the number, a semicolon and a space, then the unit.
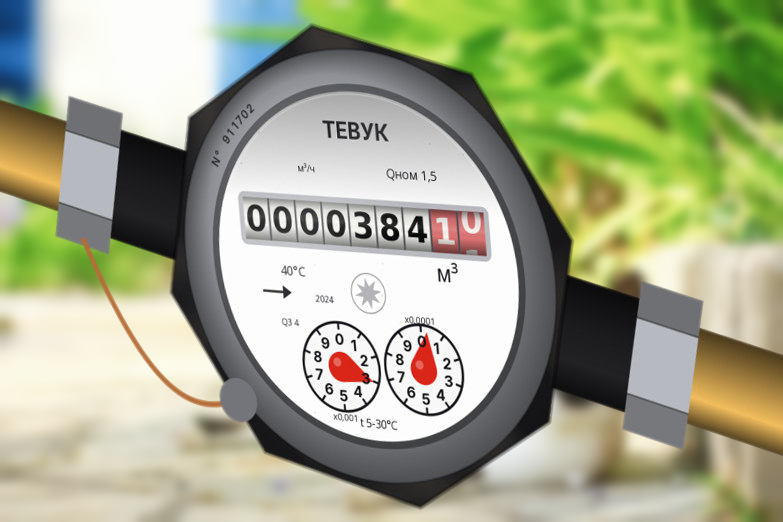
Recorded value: 384.1030; m³
